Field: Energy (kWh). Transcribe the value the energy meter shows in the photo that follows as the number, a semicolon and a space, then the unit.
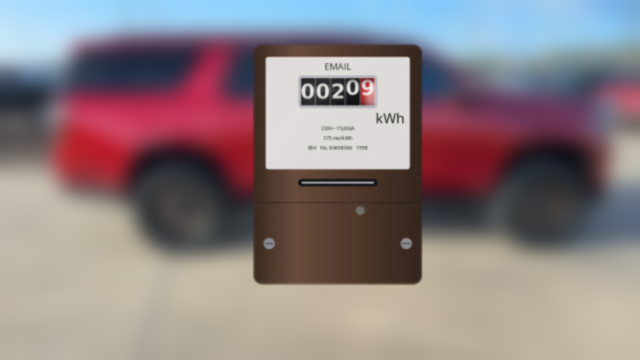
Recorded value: 20.9; kWh
